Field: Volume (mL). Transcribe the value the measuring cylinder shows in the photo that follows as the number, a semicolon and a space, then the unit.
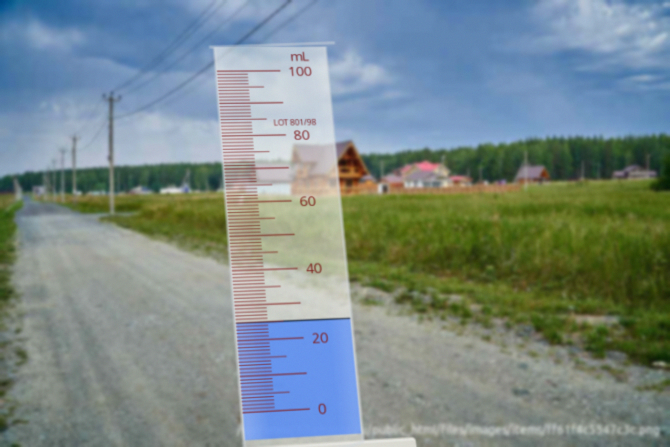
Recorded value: 25; mL
